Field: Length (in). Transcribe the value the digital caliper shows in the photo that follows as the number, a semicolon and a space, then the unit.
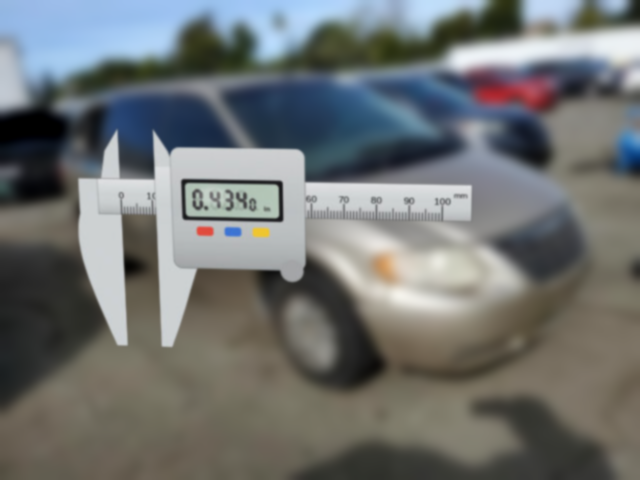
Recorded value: 0.4340; in
